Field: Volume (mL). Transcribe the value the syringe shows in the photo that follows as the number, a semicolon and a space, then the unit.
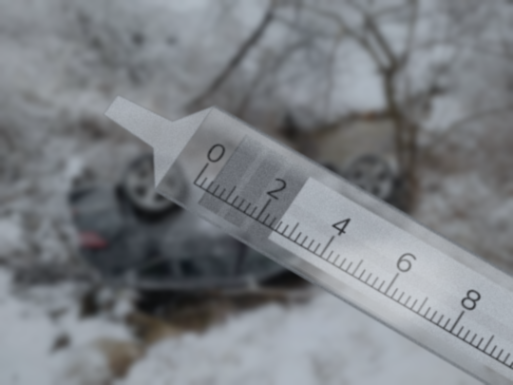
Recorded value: 0.4; mL
